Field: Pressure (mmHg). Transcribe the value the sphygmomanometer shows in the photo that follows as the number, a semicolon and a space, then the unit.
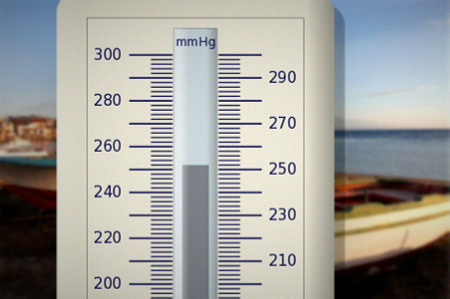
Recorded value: 252; mmHg
